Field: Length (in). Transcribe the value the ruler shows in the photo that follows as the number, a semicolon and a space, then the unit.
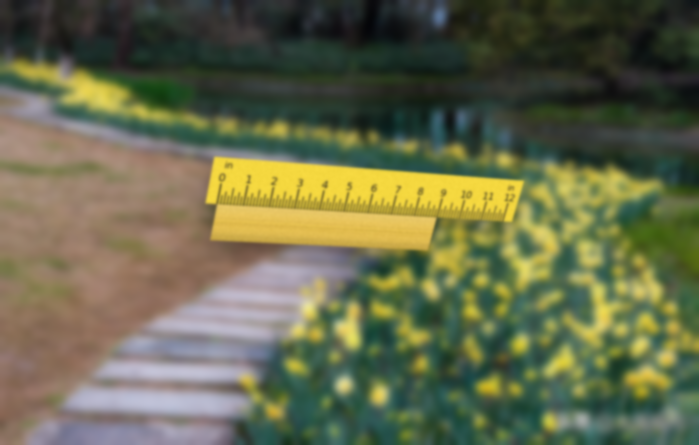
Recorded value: 9; in
